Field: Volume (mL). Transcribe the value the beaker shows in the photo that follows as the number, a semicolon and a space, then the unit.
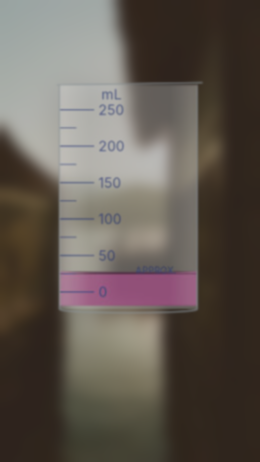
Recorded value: 25; mL
